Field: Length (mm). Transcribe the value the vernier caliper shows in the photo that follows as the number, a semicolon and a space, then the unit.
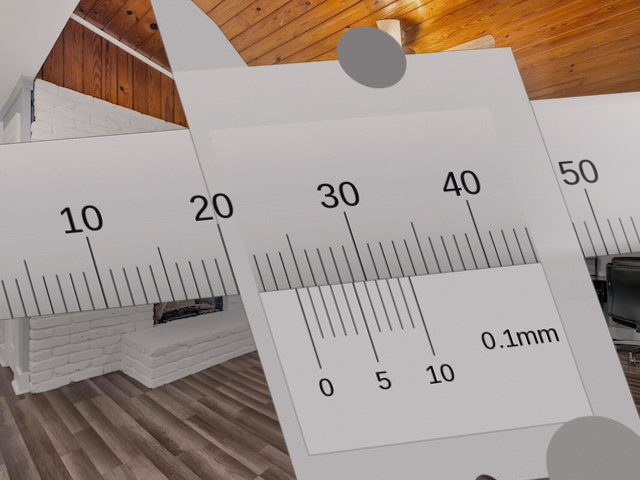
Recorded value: 24.4; mm
